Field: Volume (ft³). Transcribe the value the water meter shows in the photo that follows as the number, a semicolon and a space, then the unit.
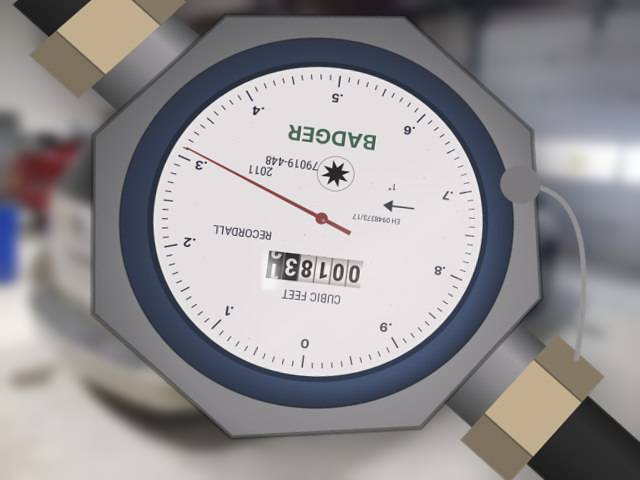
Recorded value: 1831.31; ft³
